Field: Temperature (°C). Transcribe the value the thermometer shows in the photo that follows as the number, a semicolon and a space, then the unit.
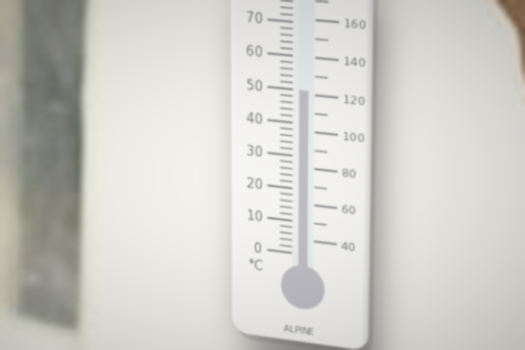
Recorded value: 50; °C
